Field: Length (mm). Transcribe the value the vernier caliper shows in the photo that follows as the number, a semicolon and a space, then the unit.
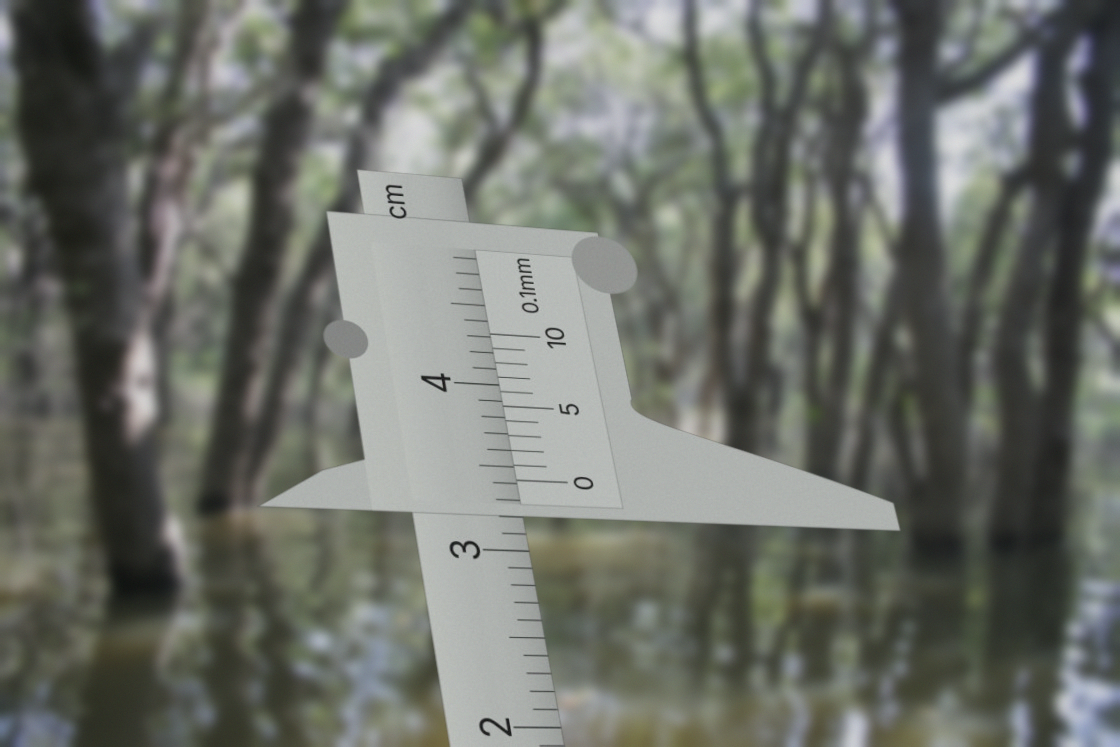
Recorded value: 34.2; mm
